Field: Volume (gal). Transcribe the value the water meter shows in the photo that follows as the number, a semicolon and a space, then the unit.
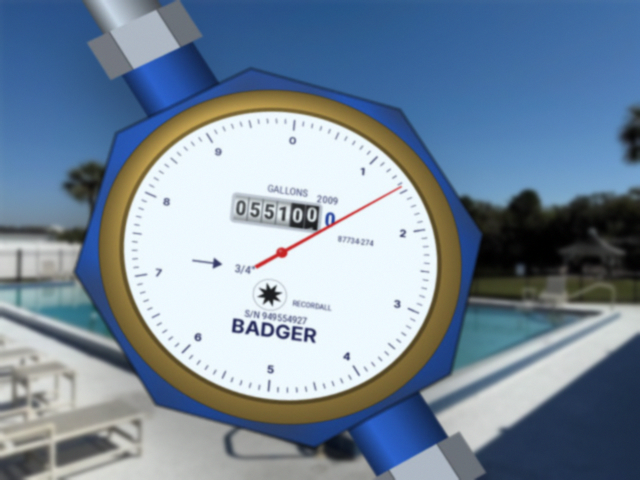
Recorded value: 551001.4; gal
